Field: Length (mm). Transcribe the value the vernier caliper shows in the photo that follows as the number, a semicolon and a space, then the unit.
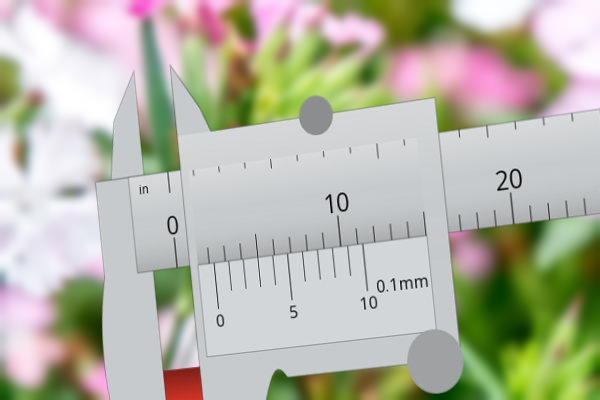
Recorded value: 2.3; mm
